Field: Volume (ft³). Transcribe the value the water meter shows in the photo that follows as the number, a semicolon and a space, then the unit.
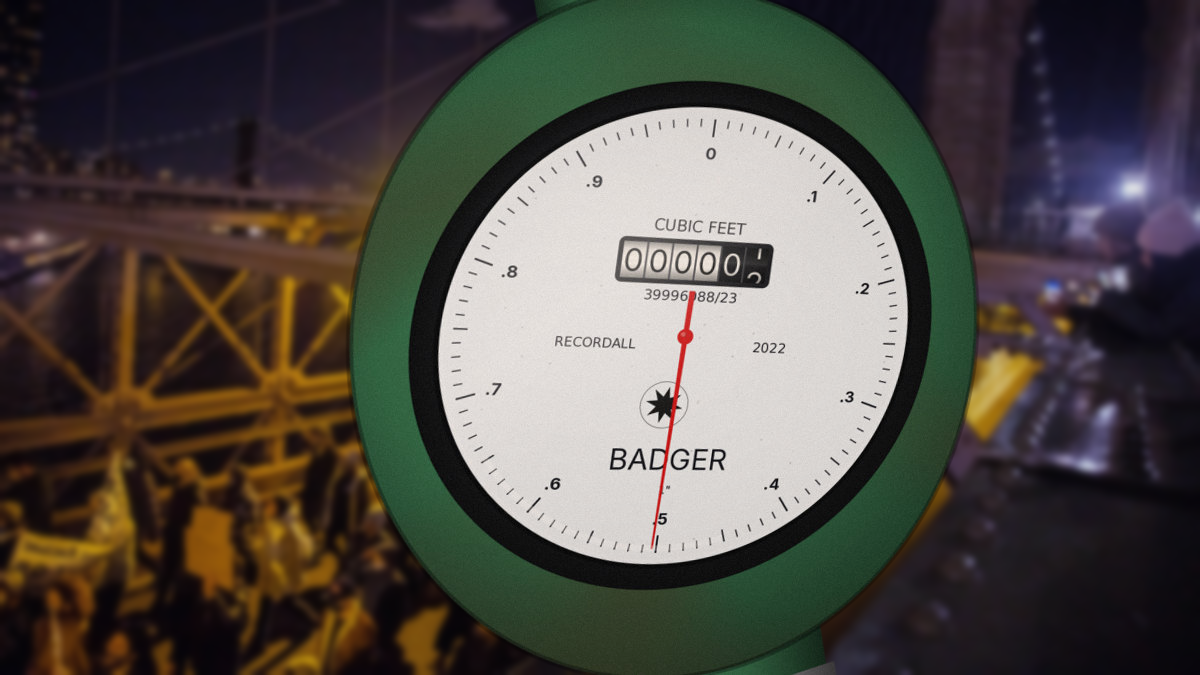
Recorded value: 1.50; ft³
